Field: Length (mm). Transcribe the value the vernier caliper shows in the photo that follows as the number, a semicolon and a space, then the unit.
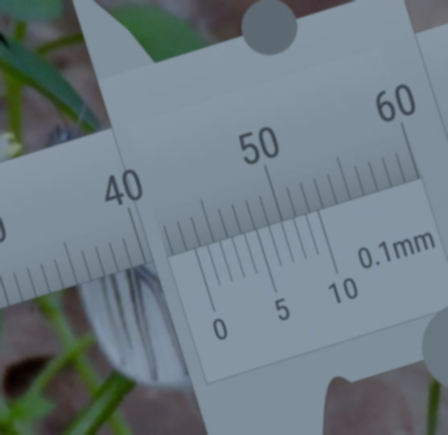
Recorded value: 43.6; mm
